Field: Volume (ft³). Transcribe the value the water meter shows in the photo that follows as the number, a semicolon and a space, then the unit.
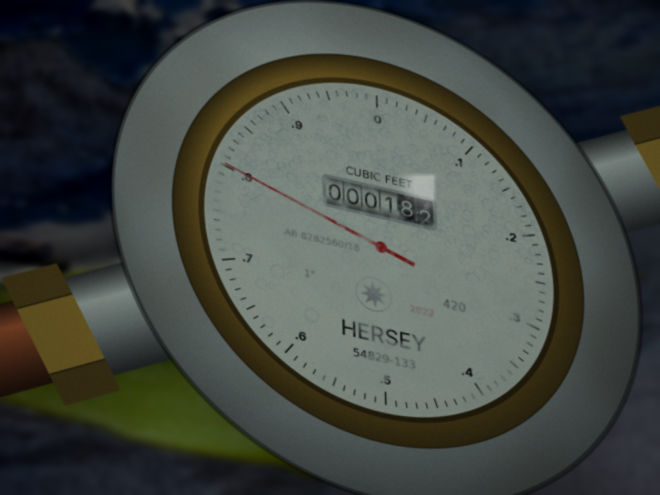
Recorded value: 181.80; ft³
